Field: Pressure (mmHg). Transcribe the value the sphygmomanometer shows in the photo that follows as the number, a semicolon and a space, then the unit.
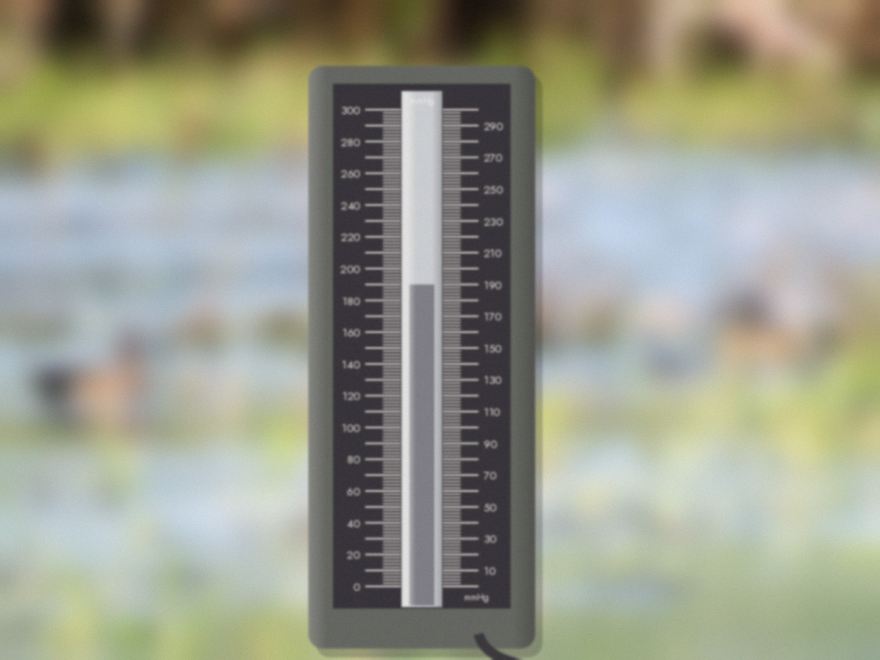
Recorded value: 190; mmHg
